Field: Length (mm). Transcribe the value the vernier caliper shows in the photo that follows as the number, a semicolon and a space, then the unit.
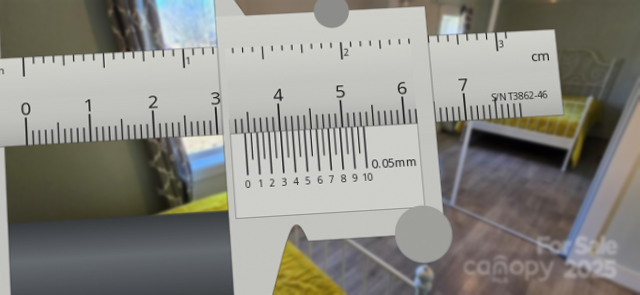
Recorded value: 34.4; mm
